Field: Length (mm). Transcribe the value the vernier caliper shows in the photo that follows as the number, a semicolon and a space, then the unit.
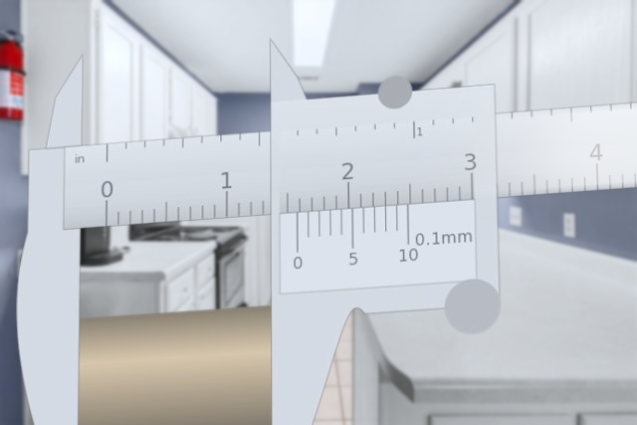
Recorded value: 15.8; mm
